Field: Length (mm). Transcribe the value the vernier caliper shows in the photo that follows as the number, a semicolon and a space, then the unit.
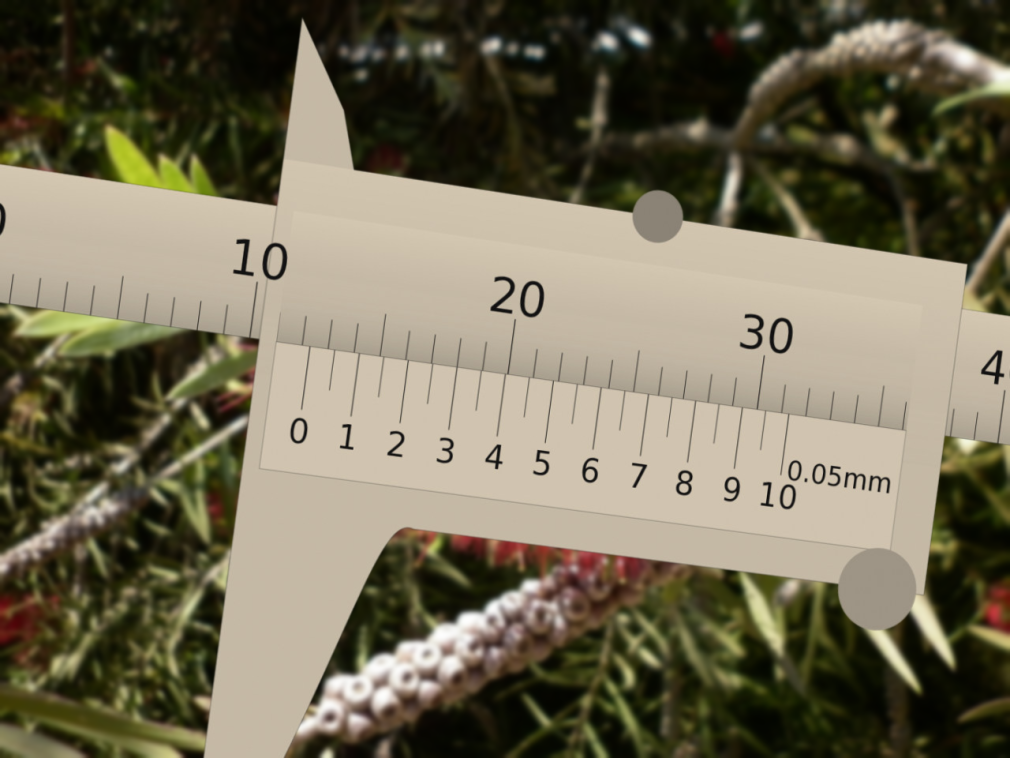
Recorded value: 12.30; mm
